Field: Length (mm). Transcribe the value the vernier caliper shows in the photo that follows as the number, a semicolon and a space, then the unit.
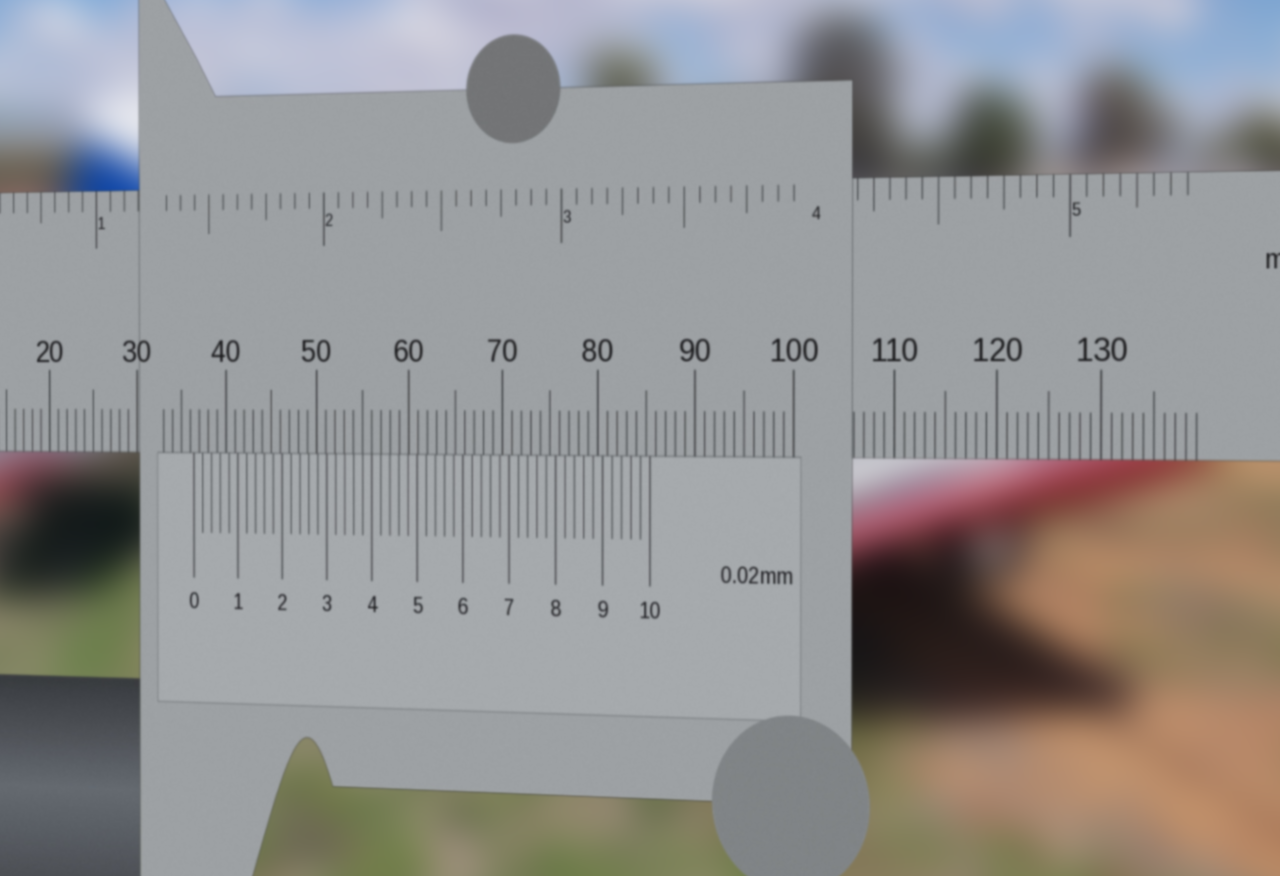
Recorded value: 36.4; mm
